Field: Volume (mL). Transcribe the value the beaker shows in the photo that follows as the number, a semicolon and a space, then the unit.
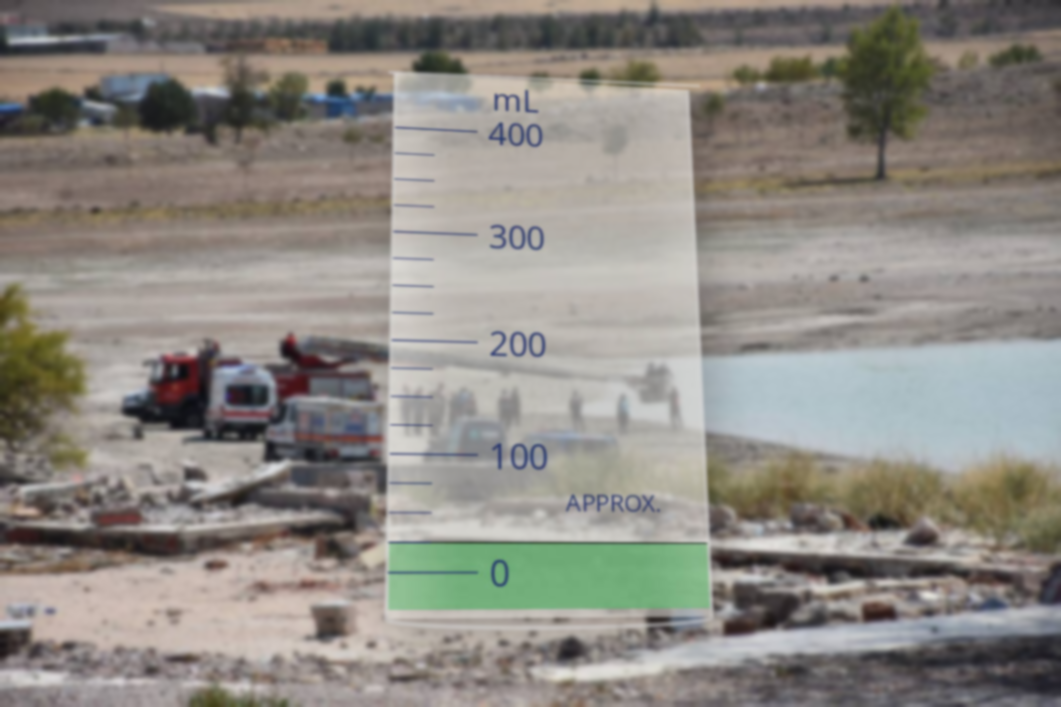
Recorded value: 25; mL
